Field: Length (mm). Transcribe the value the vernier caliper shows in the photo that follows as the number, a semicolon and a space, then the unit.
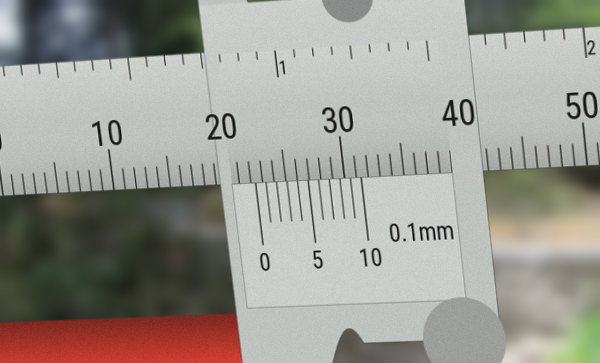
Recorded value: 22.4; mm
